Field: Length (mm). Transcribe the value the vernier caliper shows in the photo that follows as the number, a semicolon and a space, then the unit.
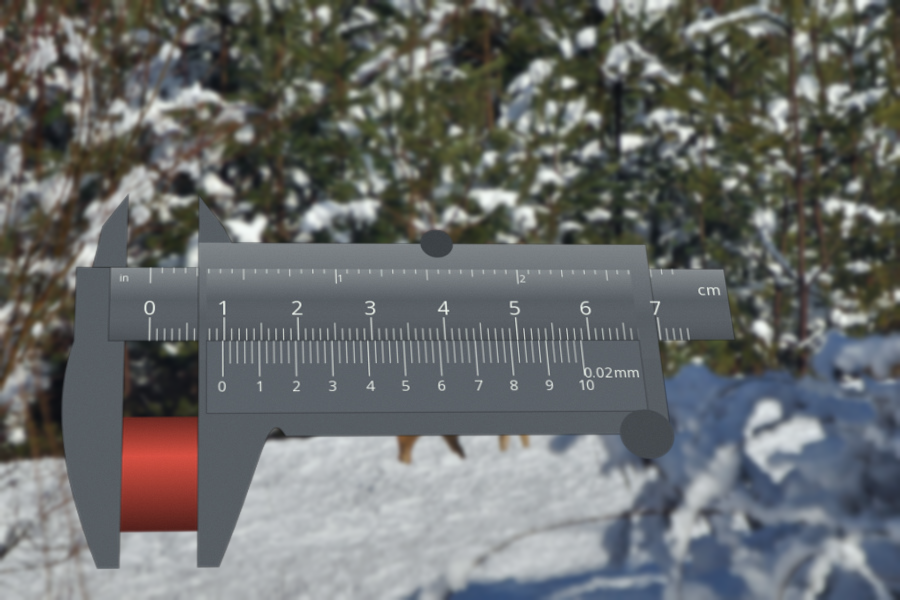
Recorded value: 9.8; mm
